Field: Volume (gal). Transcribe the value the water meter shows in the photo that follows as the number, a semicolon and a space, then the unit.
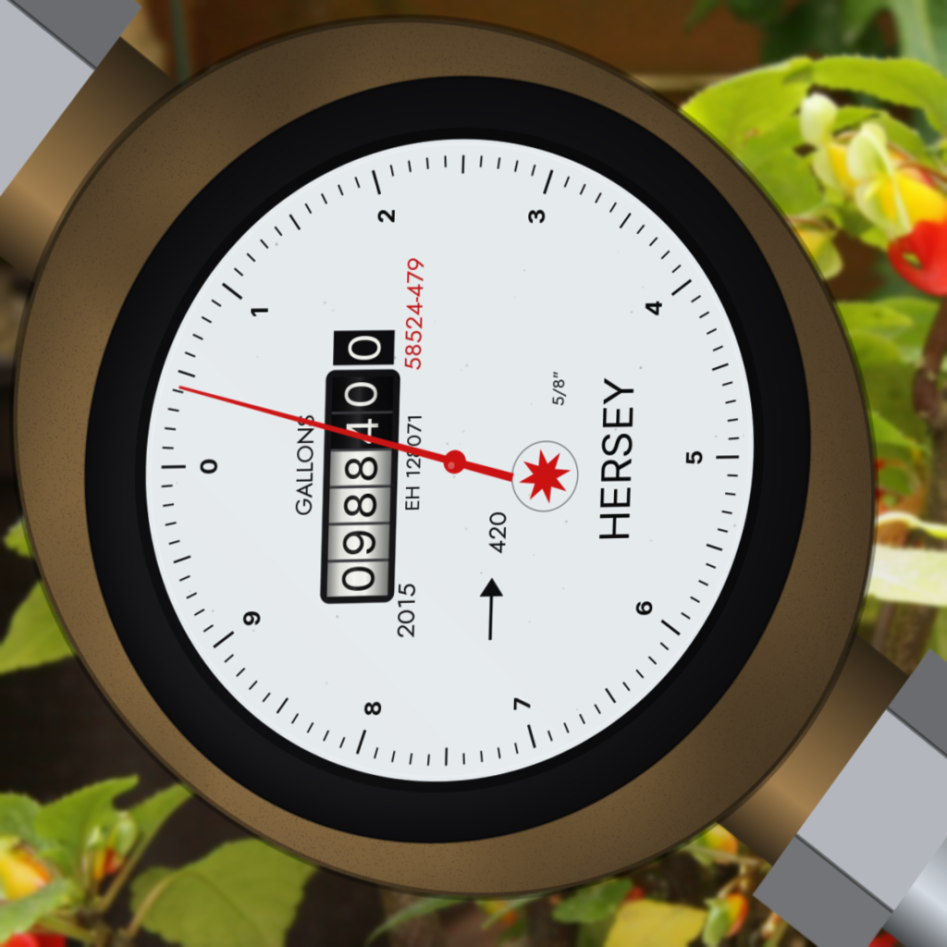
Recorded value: 988400.4; gal
